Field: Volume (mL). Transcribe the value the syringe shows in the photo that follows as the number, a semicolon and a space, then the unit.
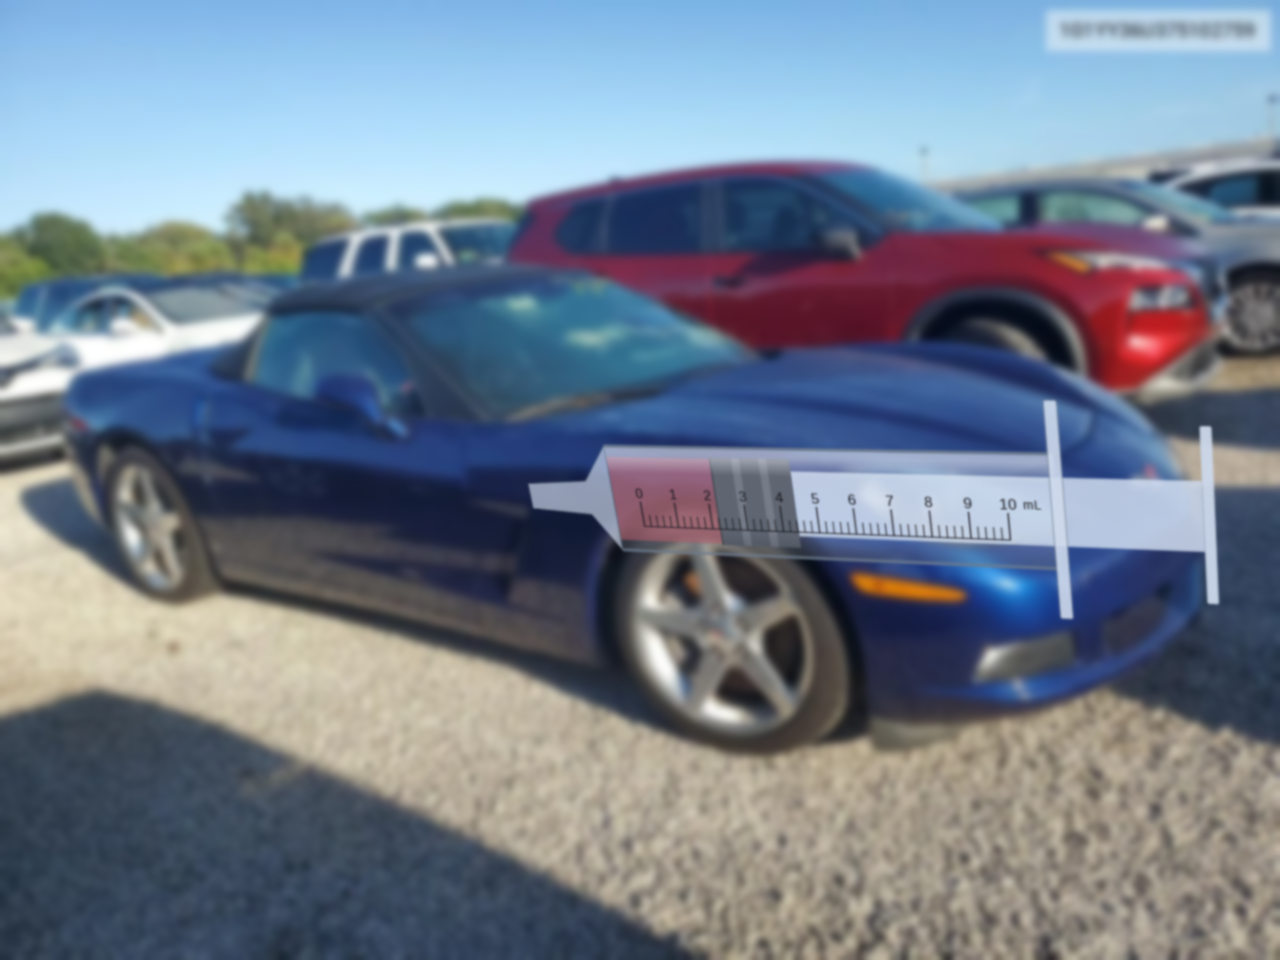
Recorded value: 2.2; mL
